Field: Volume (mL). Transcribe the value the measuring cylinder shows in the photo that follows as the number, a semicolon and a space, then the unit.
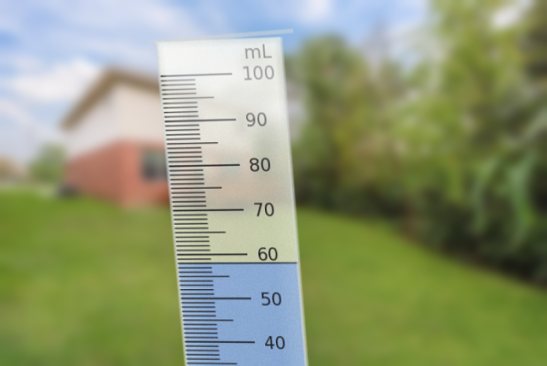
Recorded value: 58; mL
